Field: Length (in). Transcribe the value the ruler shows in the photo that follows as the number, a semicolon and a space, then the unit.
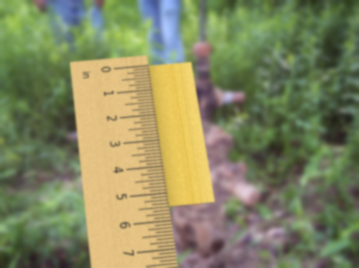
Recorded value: 5.5; in
